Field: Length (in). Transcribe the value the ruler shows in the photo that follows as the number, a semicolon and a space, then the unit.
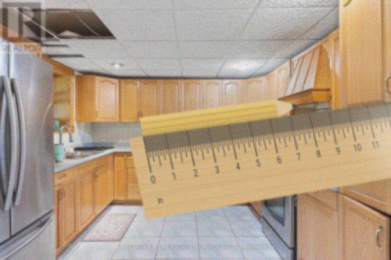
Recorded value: 7.5; in
